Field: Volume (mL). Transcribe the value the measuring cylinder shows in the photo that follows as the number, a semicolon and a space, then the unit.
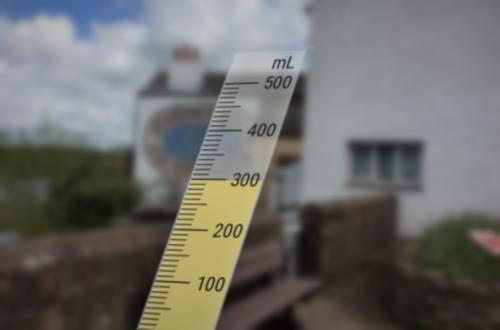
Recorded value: 300; mL
